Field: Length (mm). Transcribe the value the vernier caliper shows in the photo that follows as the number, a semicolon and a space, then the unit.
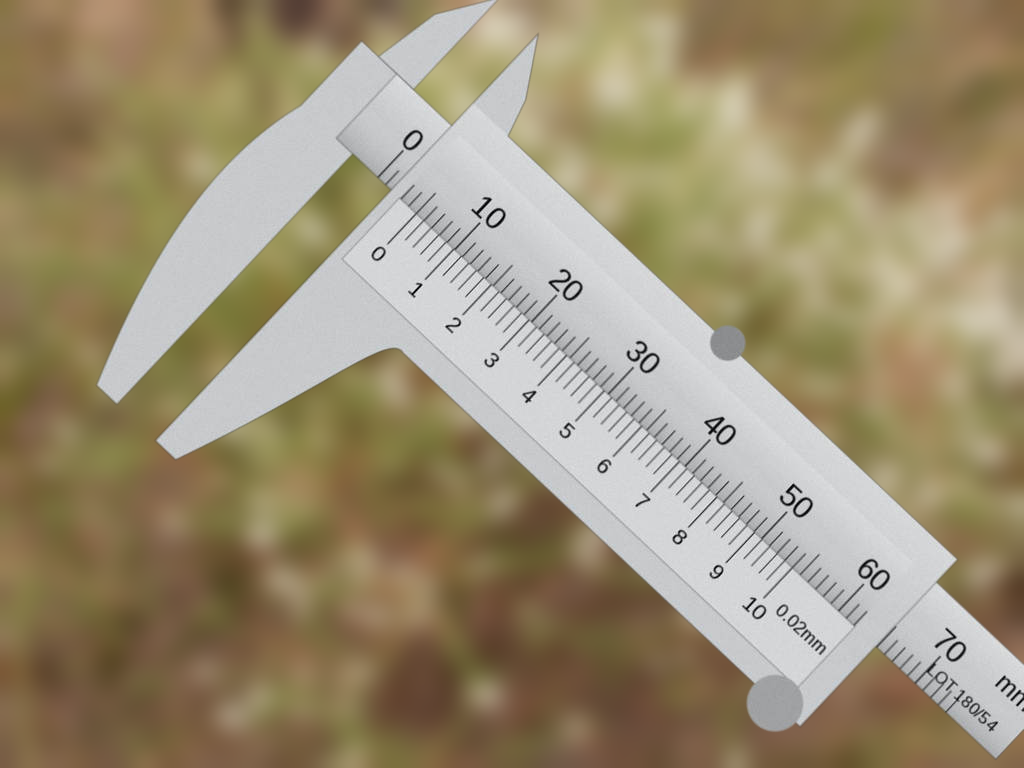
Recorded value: 5.0; mm
